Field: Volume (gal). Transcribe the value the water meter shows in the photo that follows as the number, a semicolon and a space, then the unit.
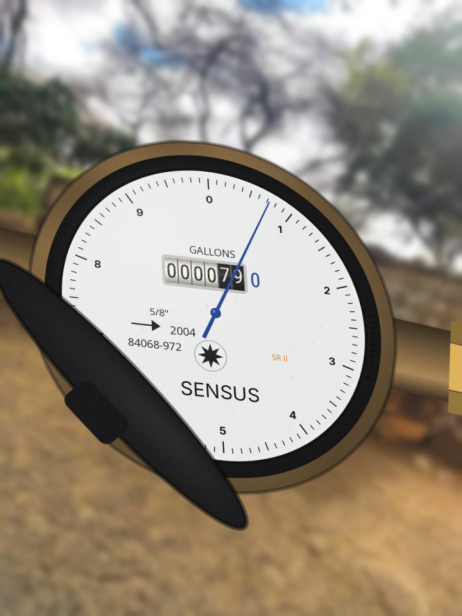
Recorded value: 790.7; gal
